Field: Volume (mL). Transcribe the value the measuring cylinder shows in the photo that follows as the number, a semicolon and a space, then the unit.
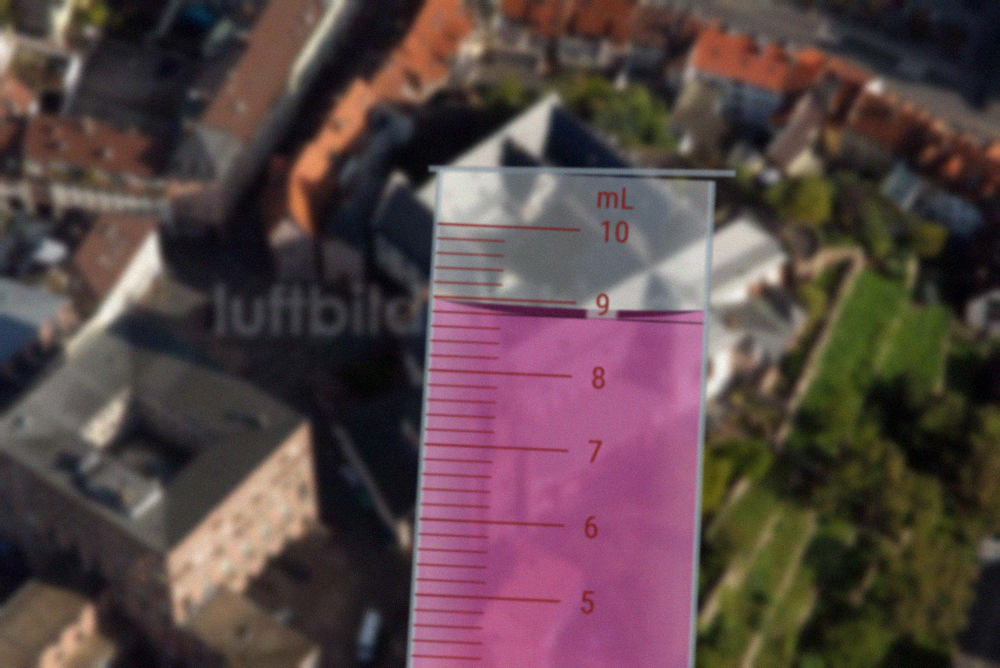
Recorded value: 8.8; mL
